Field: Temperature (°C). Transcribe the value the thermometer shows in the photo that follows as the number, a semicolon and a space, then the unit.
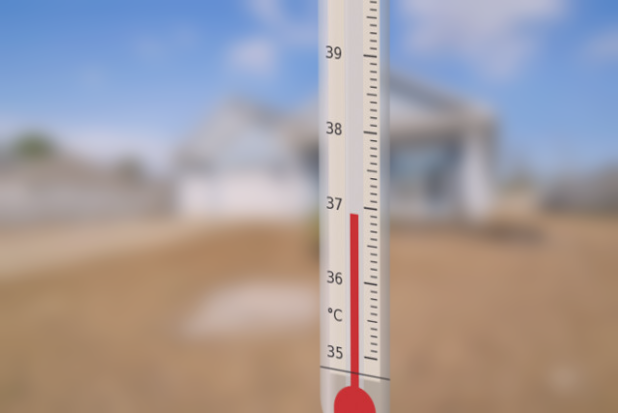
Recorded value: 36.9; °C
